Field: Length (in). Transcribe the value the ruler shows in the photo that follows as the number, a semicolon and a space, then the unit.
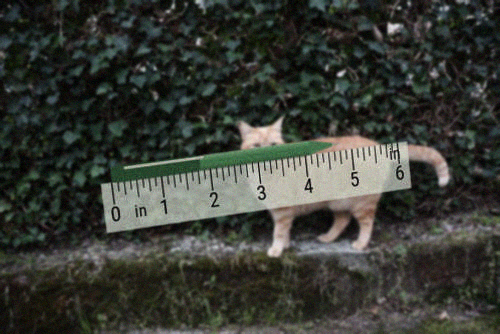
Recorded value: 4.75; in
